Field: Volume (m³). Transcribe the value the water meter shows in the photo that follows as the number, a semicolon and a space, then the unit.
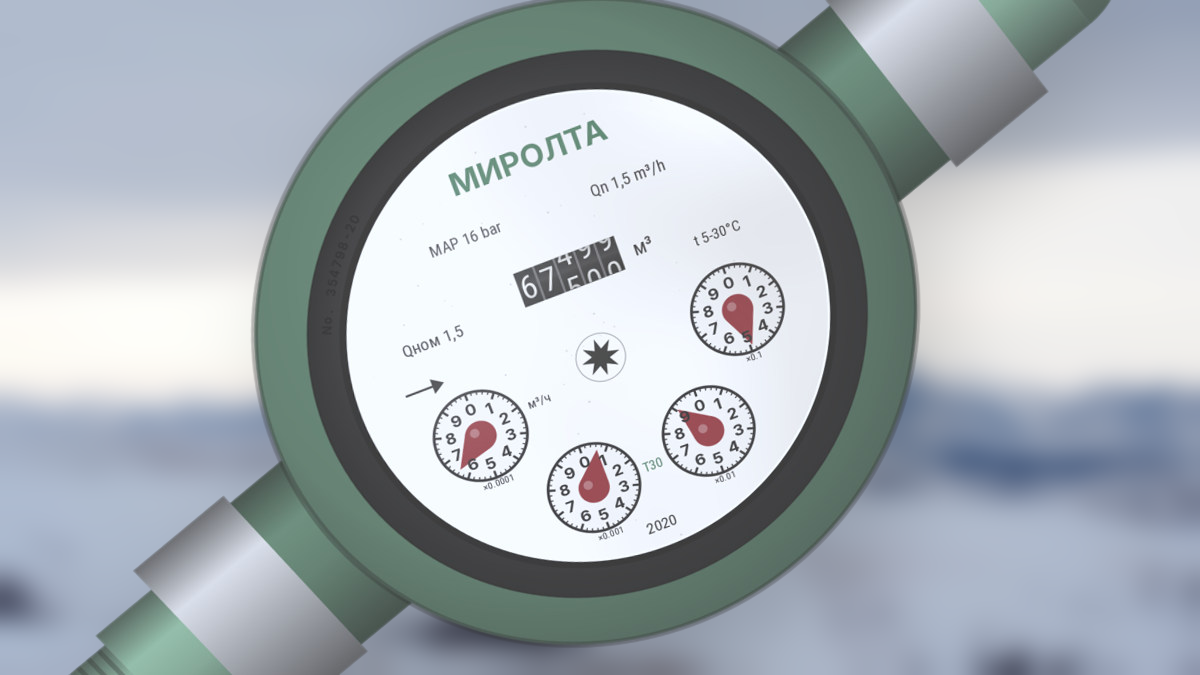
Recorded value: 67499.4906; m³
